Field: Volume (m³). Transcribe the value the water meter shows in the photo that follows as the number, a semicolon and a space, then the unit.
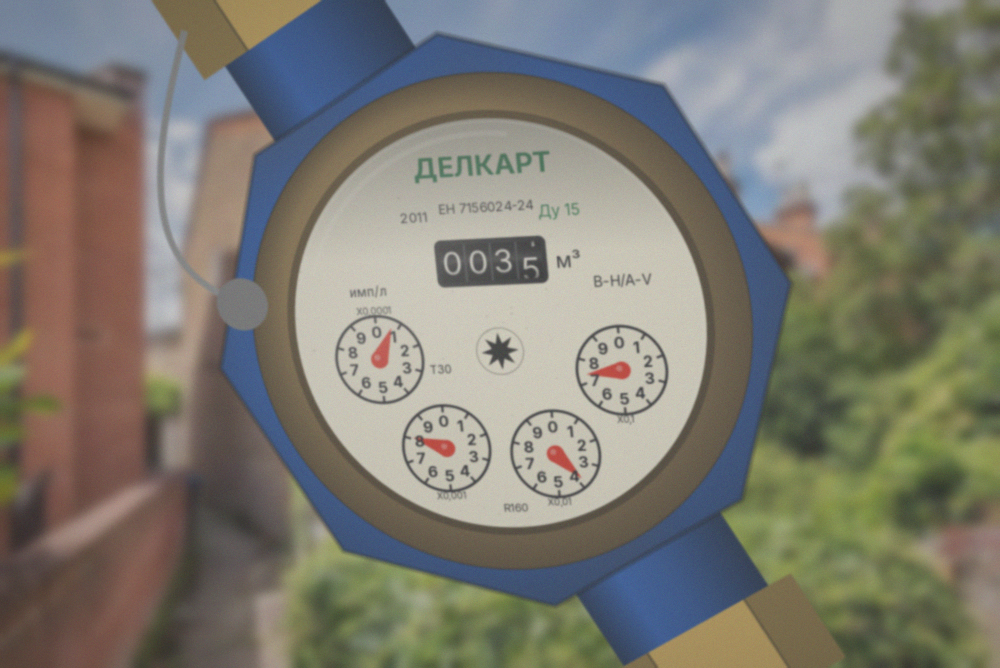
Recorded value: 34.7380; m³
